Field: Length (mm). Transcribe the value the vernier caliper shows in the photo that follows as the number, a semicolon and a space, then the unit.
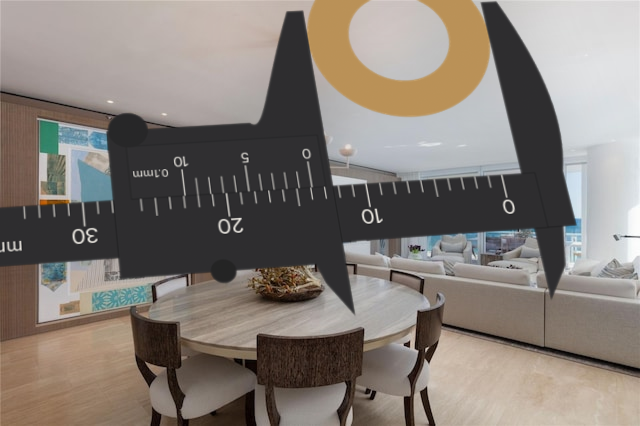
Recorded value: 13.9; mm
